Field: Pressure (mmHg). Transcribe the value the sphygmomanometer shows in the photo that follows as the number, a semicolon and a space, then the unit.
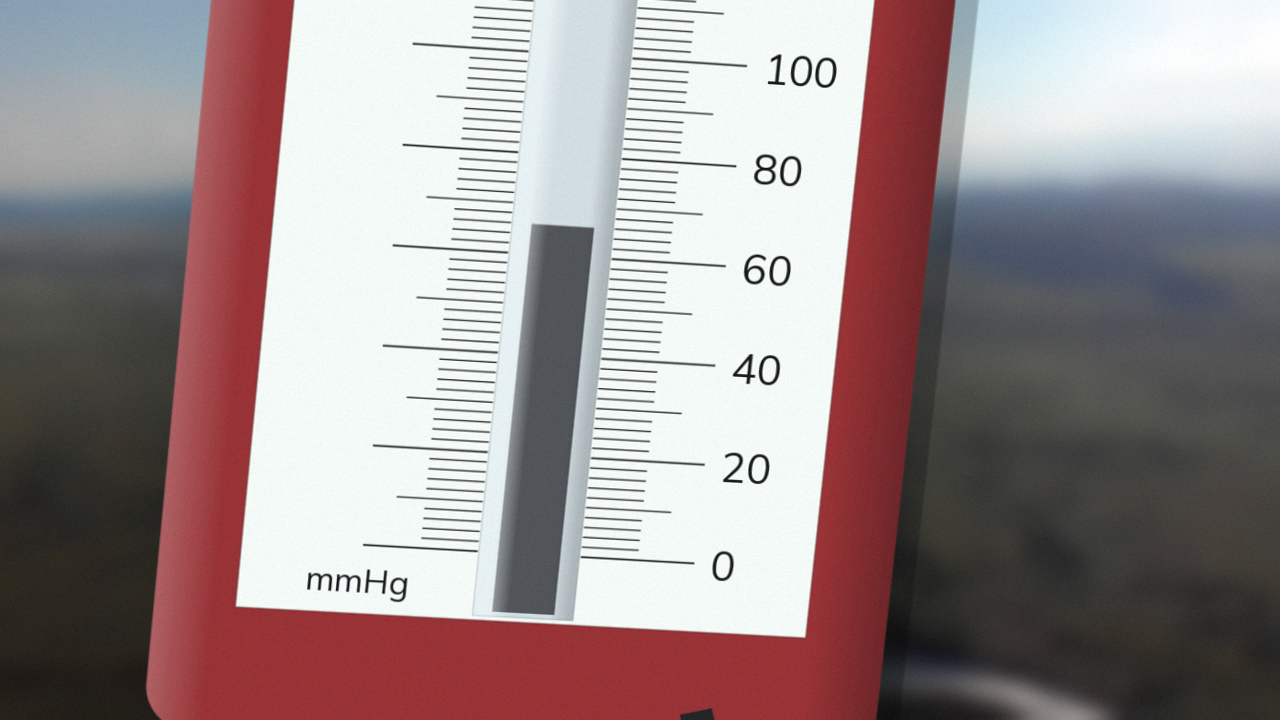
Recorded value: 66; mmHg
